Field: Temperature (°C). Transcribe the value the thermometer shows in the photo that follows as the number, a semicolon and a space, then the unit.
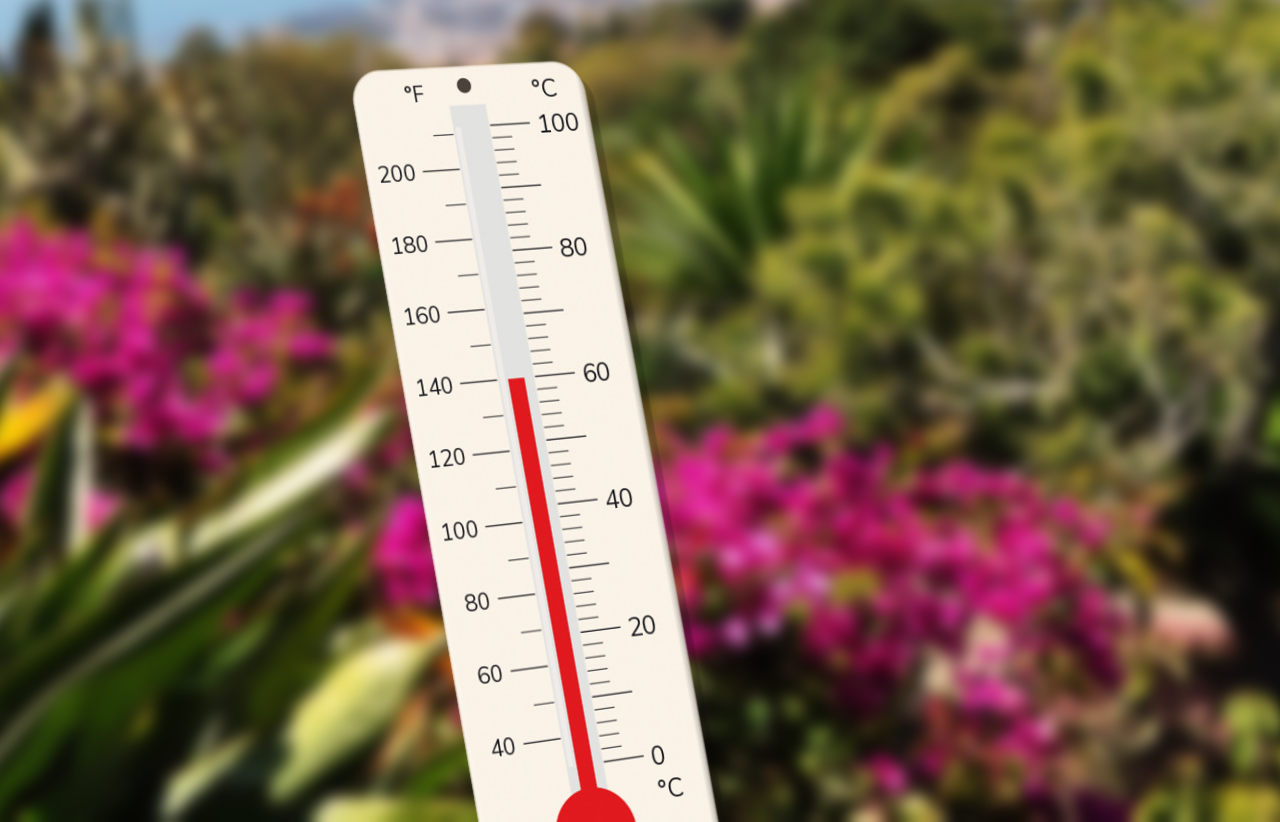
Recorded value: 60; °C
